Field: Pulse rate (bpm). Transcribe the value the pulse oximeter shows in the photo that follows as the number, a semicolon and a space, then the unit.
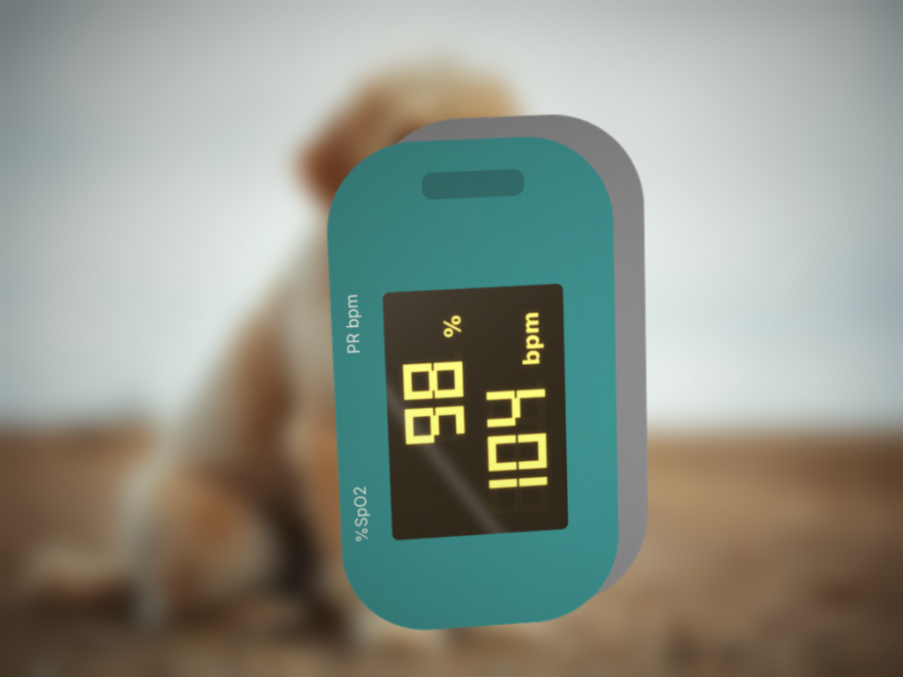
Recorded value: 104; bpm
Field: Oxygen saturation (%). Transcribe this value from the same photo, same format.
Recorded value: 98; %
